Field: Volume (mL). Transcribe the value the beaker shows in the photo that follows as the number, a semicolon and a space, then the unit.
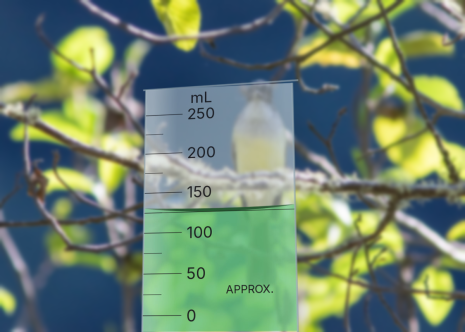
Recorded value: 125; mL
